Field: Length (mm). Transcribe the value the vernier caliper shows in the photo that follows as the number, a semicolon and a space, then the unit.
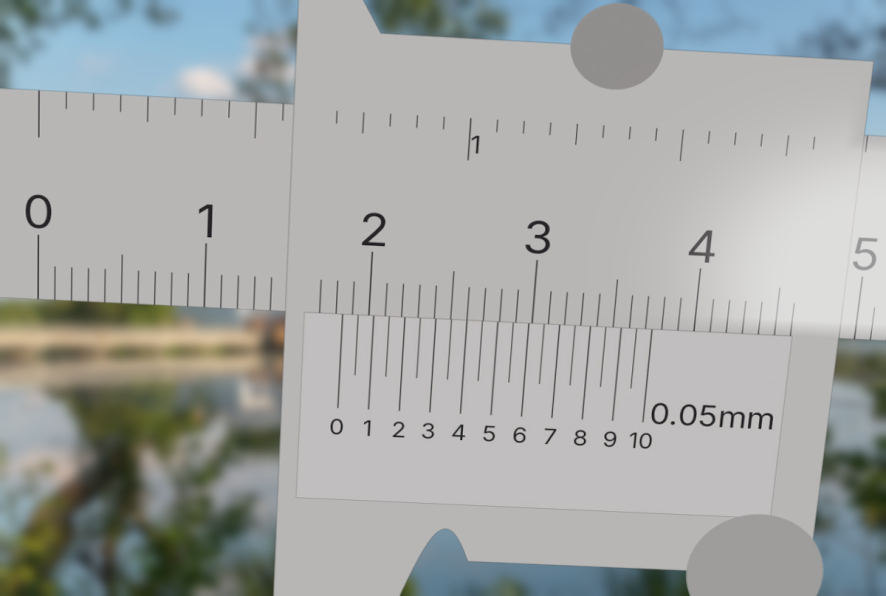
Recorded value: 18.4; mm
